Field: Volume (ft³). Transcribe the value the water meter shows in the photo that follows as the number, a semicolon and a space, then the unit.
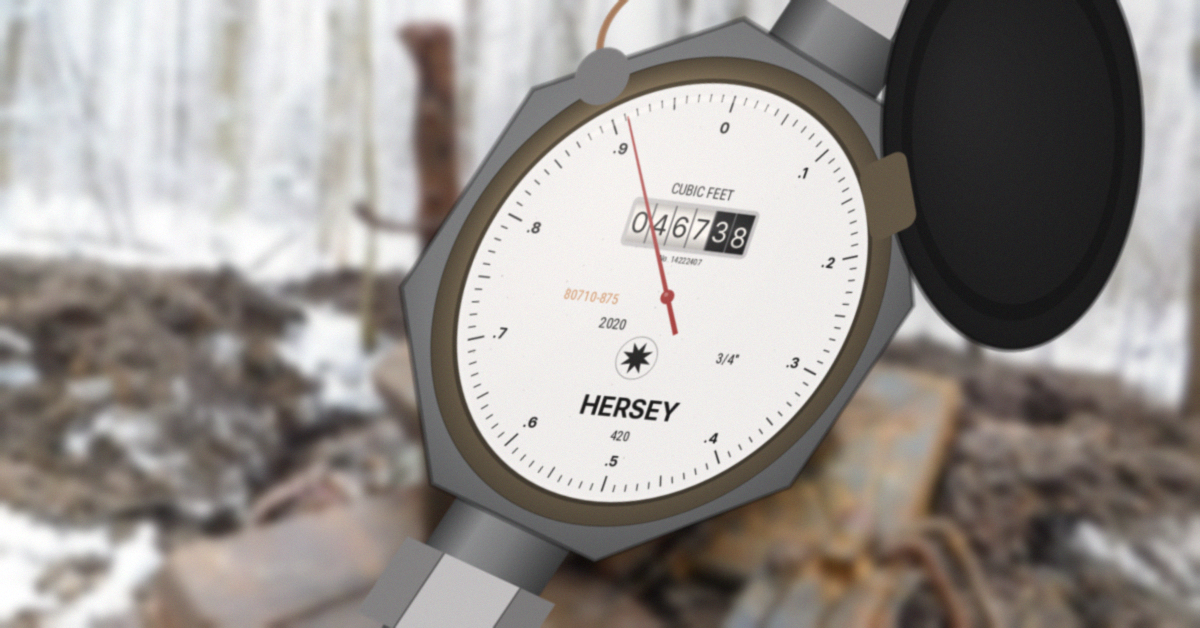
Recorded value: 46737.91; ft³
